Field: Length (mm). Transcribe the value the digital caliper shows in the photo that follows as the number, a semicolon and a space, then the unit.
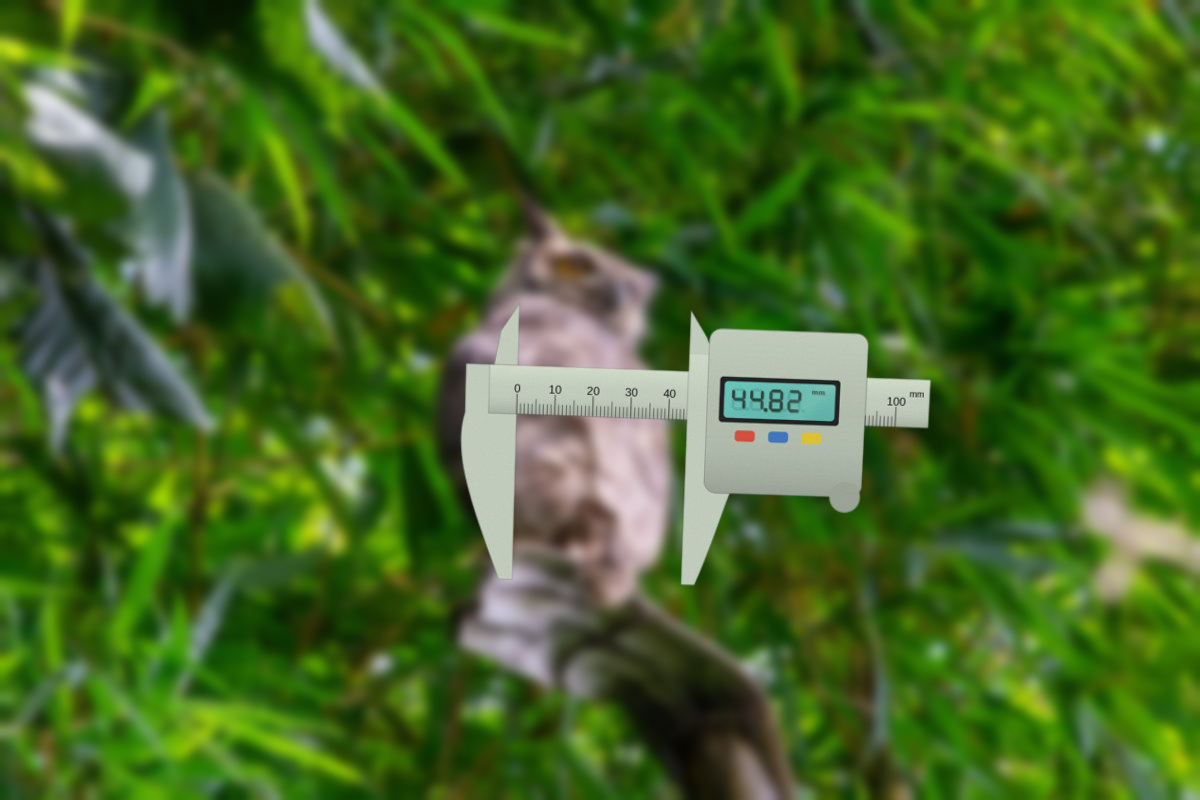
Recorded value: 44.82; mm
